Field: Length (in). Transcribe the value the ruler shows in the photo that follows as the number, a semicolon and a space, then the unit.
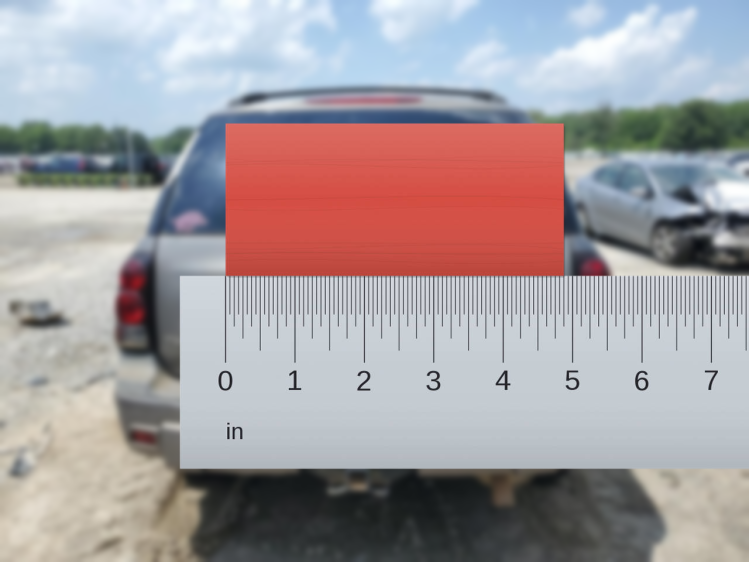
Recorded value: 4.875; in
